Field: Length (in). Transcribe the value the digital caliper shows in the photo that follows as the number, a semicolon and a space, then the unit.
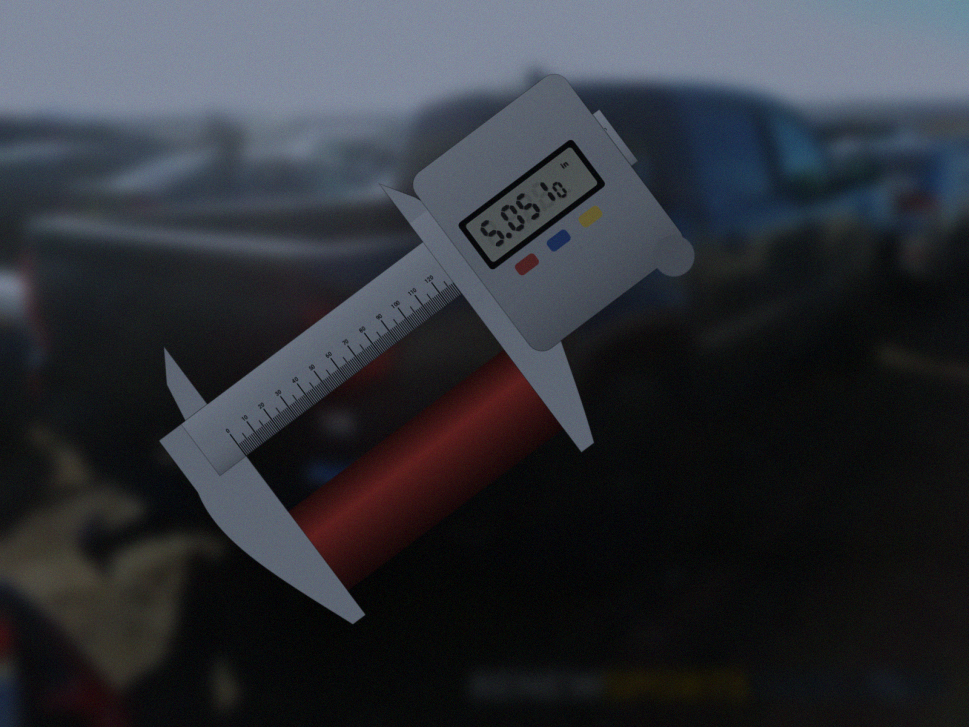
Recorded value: 5.0510; in
